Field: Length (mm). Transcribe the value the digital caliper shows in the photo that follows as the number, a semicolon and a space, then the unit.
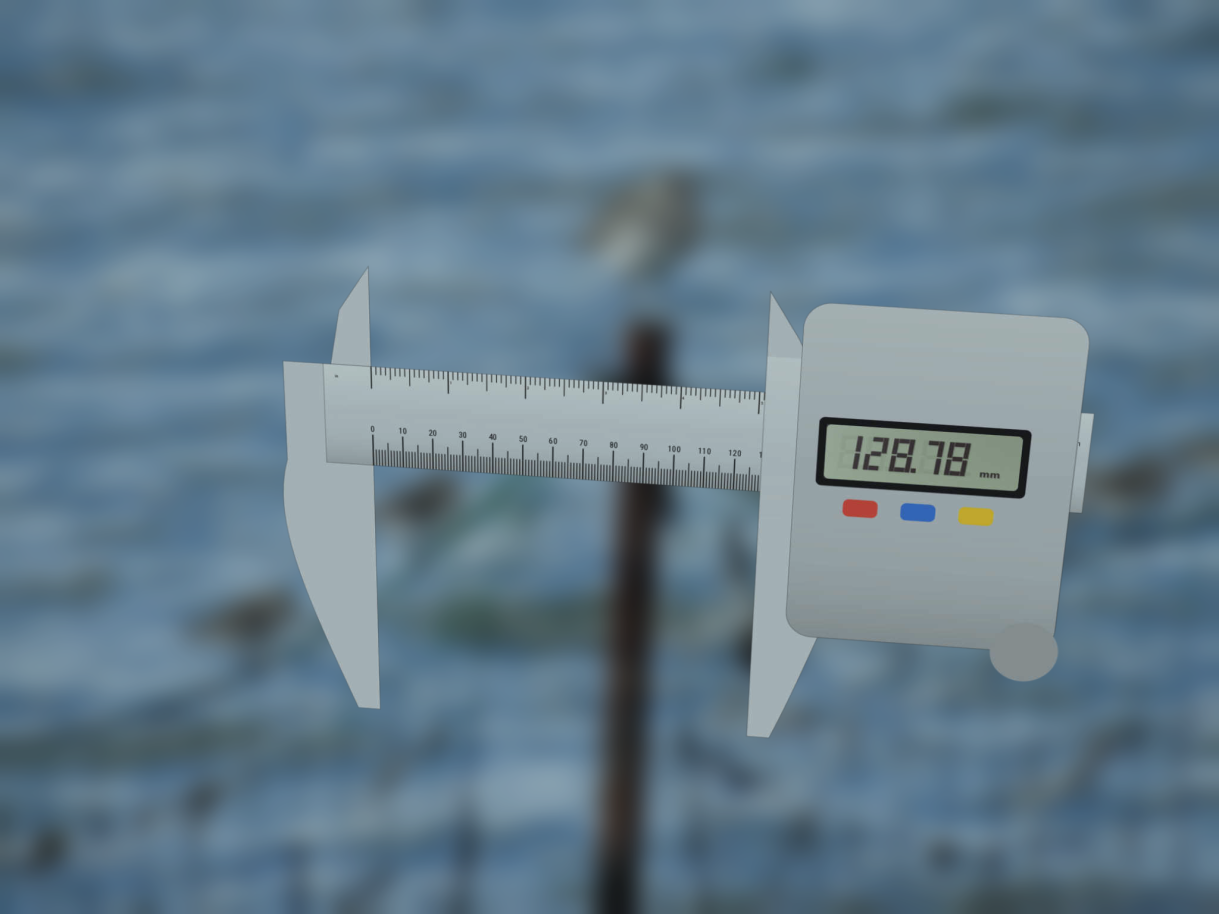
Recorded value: 128.78; mm
